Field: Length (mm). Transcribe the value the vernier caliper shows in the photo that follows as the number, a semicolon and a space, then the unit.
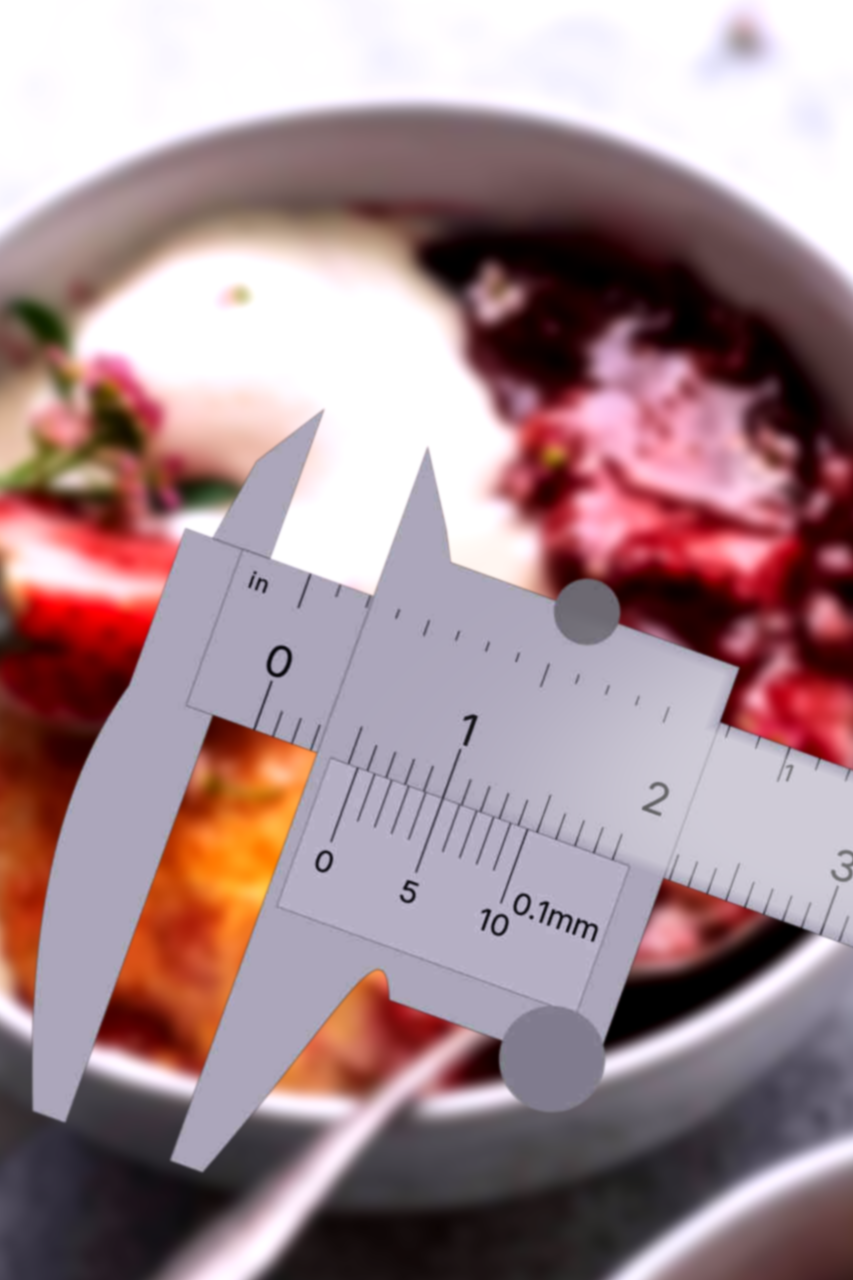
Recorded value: 5.5; mm
